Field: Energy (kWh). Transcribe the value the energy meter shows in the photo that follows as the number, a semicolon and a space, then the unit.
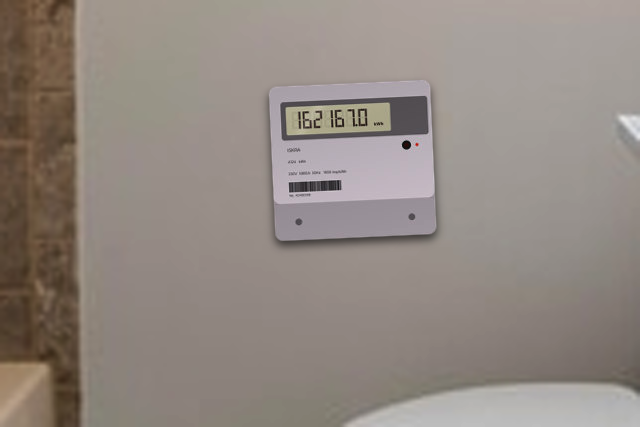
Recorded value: 162167.0; kWh
